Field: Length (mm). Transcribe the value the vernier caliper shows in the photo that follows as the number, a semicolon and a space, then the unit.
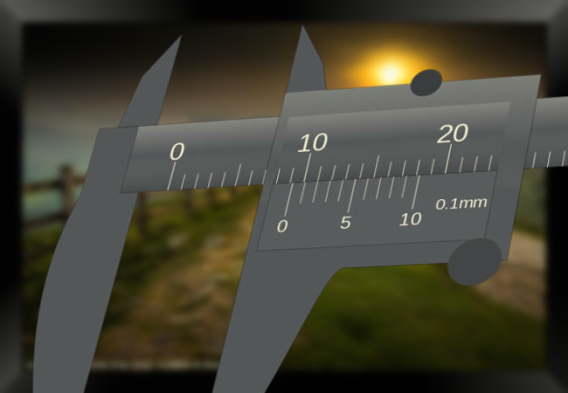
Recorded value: 9.2; mm
